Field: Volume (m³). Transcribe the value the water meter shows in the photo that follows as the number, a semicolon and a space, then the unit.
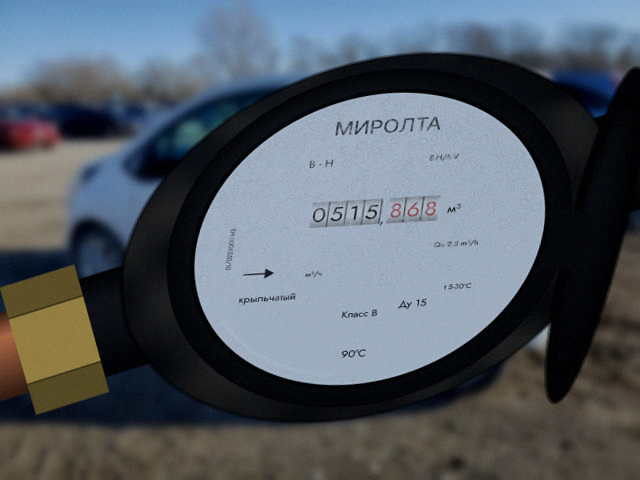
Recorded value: 515.868; m³
